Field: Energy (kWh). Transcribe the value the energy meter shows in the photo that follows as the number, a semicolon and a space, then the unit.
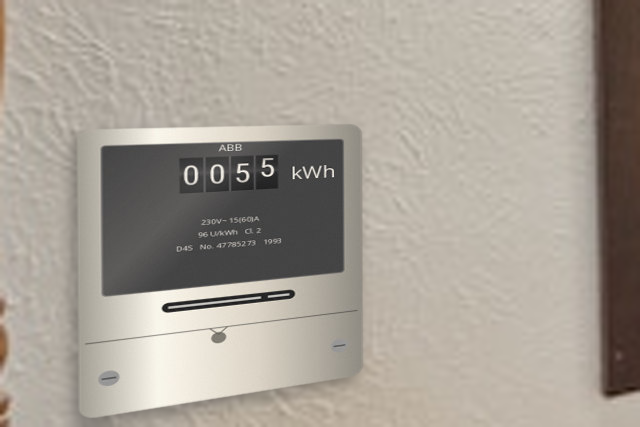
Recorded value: 55; kWh
